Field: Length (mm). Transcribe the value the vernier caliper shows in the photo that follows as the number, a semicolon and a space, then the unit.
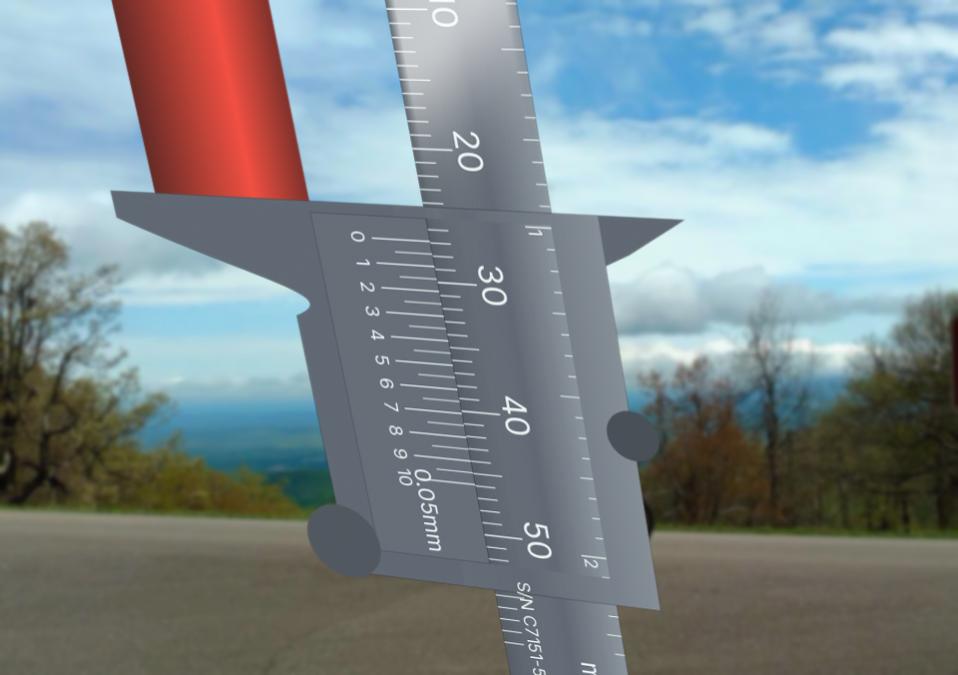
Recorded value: 26.9; mm
